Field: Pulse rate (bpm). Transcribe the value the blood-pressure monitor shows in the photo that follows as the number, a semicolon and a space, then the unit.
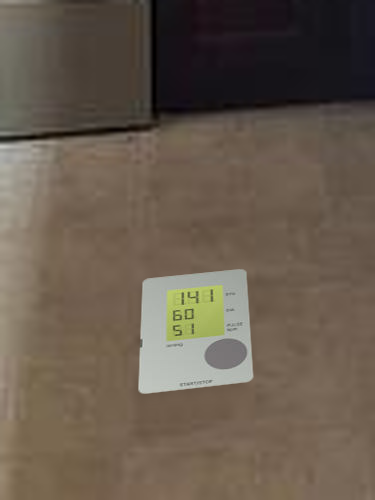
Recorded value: 51; bpm
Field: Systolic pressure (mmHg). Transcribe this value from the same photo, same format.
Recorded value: 141; mmHg
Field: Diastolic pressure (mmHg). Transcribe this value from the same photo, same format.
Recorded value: 60; mmHg
